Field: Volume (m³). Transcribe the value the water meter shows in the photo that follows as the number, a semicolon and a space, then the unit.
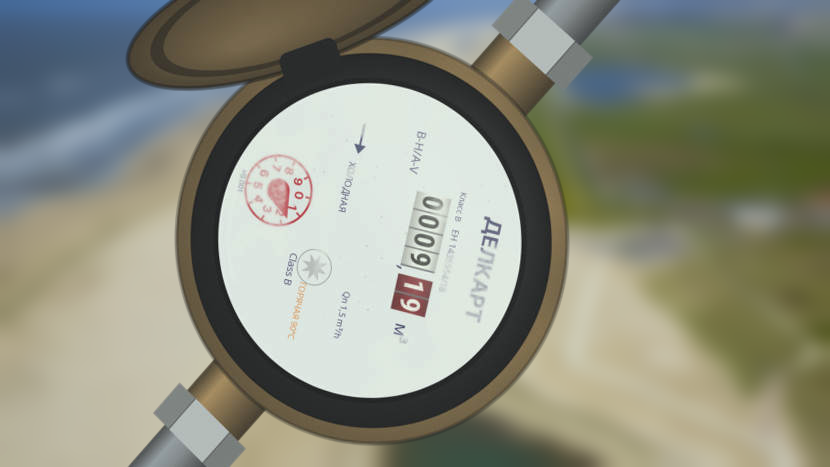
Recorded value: 9.191; m³
